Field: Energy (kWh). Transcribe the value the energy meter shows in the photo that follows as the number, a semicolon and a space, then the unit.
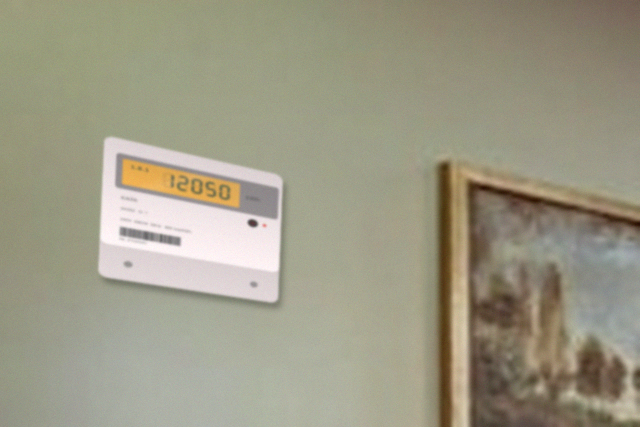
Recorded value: 12050; kWh
